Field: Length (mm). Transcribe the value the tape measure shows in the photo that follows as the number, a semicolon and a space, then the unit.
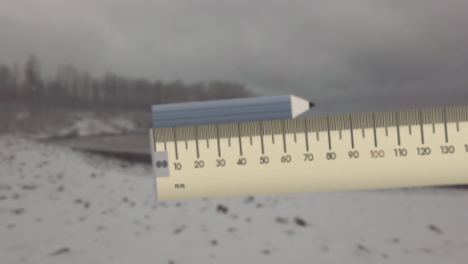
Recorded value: 75; mm
